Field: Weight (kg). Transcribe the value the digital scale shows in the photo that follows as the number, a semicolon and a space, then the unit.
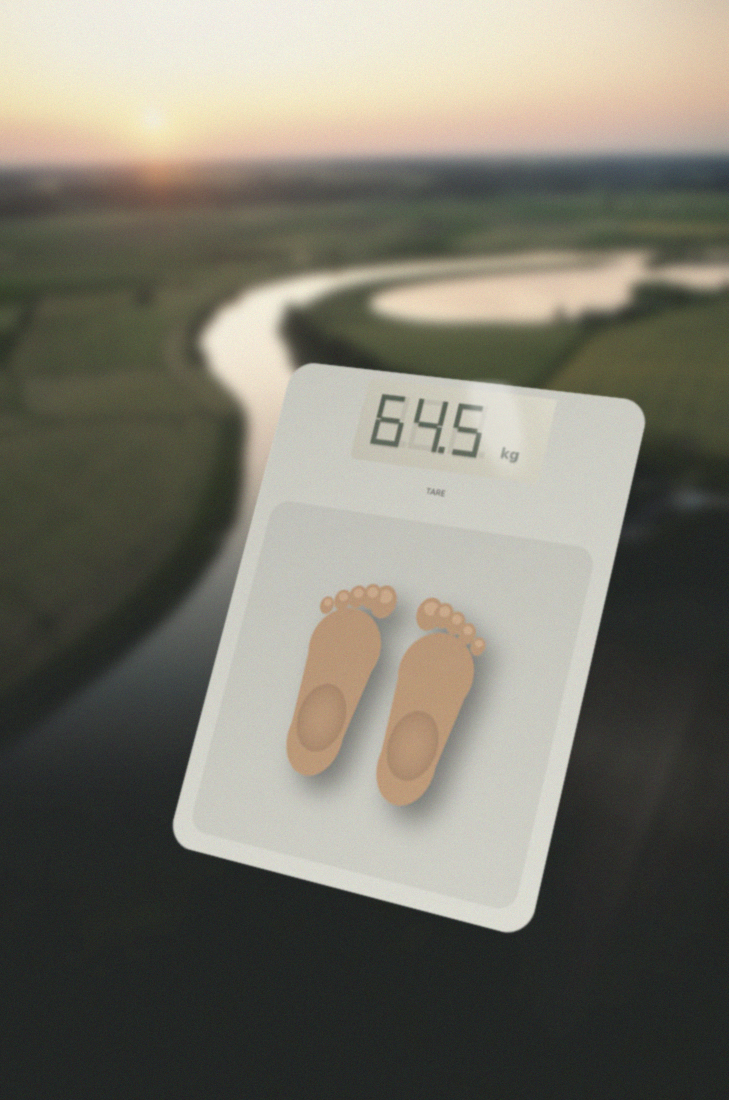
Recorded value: 64.5; kg
